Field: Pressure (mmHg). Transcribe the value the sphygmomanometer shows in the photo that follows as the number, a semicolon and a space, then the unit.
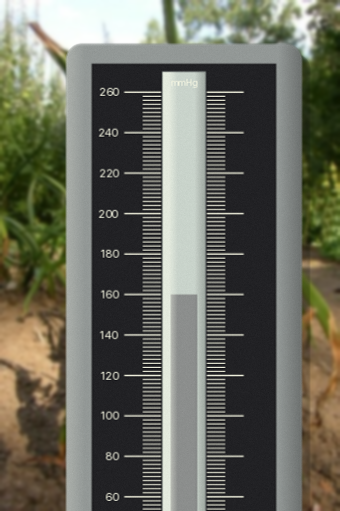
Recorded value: 160; mmHg
